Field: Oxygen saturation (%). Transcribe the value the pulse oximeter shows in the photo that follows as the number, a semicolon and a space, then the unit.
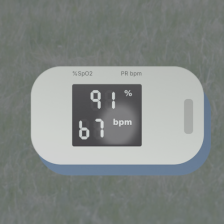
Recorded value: 91; %
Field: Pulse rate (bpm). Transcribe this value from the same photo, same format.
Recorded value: 67; bpm
